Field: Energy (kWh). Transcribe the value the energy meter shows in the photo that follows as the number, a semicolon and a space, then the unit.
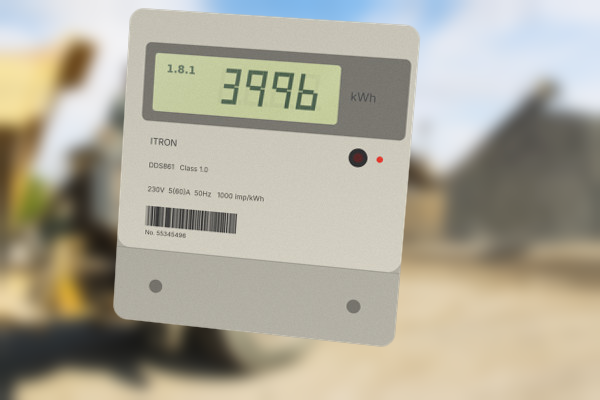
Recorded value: 3996; kWh
